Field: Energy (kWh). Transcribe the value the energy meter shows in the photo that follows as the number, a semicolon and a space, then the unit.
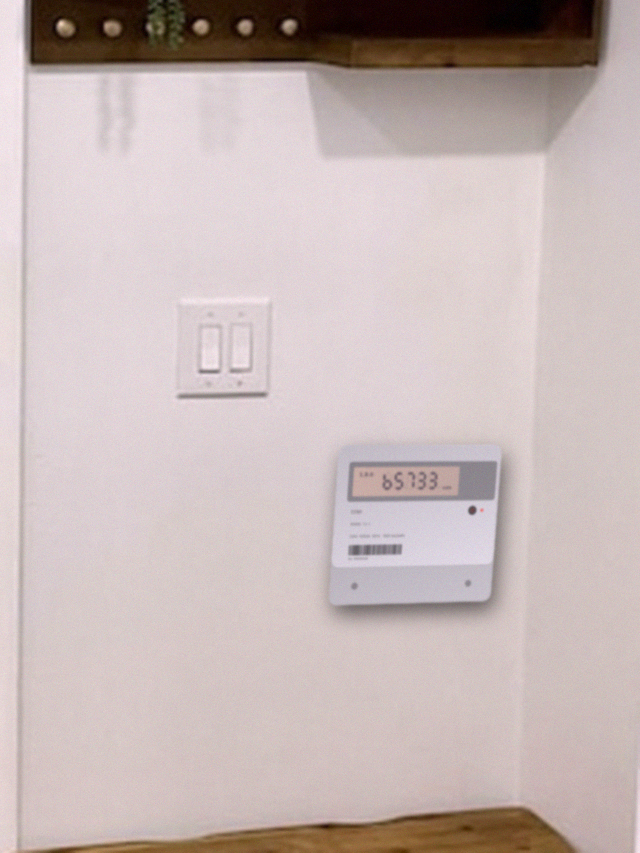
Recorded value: 65733; kWh
